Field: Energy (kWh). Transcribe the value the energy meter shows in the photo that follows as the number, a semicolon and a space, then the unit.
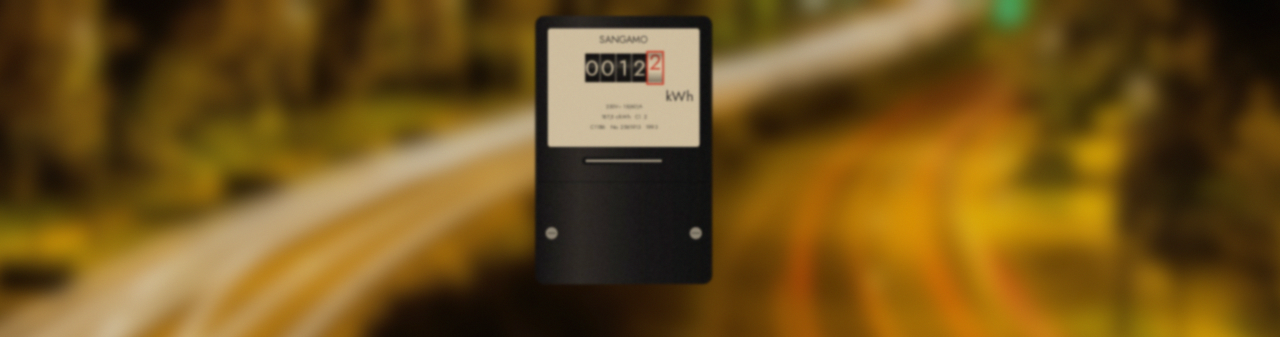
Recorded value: 12.2; kWh
